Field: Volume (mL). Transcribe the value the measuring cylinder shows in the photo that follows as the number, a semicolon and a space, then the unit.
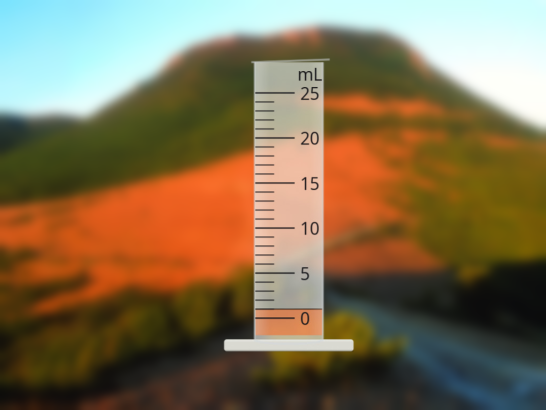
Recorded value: 1; mL
